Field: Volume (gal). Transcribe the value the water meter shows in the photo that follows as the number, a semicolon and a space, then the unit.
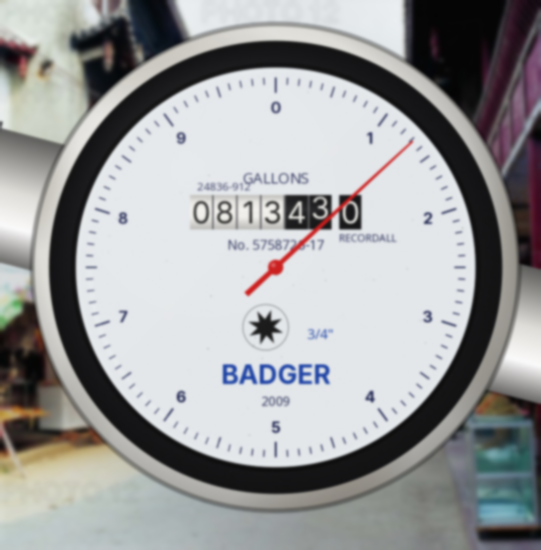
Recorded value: 813431.3; gal
